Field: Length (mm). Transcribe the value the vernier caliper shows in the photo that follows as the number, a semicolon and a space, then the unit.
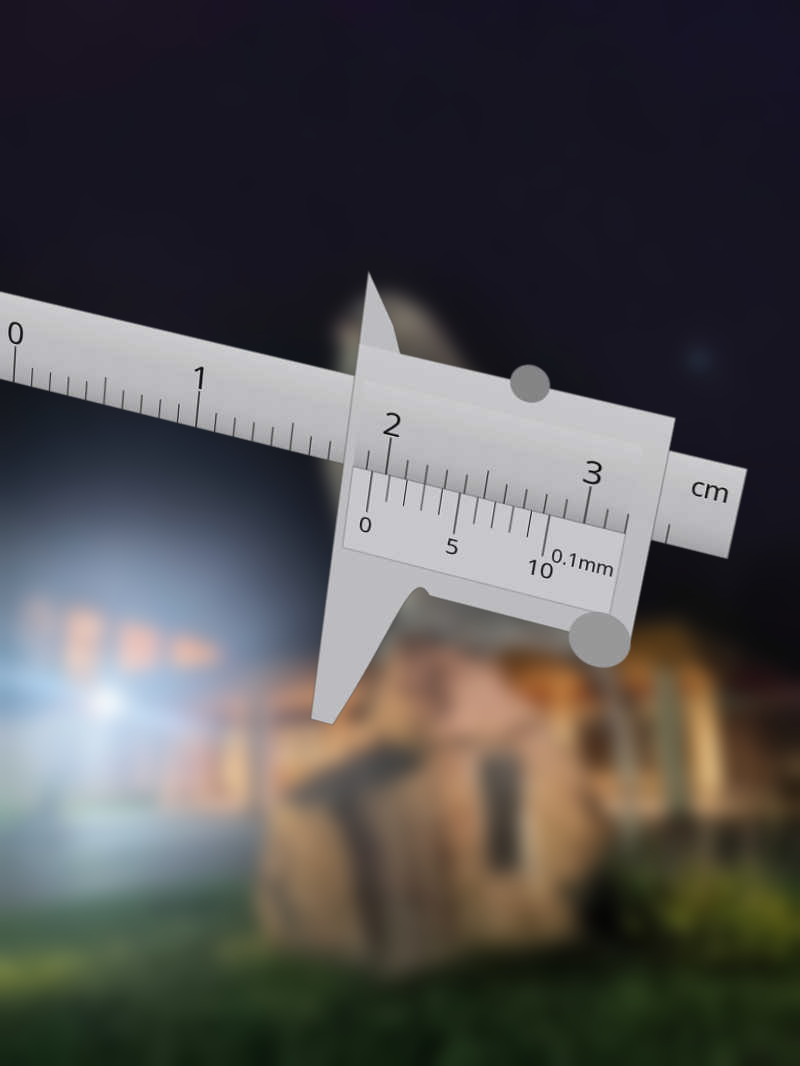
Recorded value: 19.3; mm
